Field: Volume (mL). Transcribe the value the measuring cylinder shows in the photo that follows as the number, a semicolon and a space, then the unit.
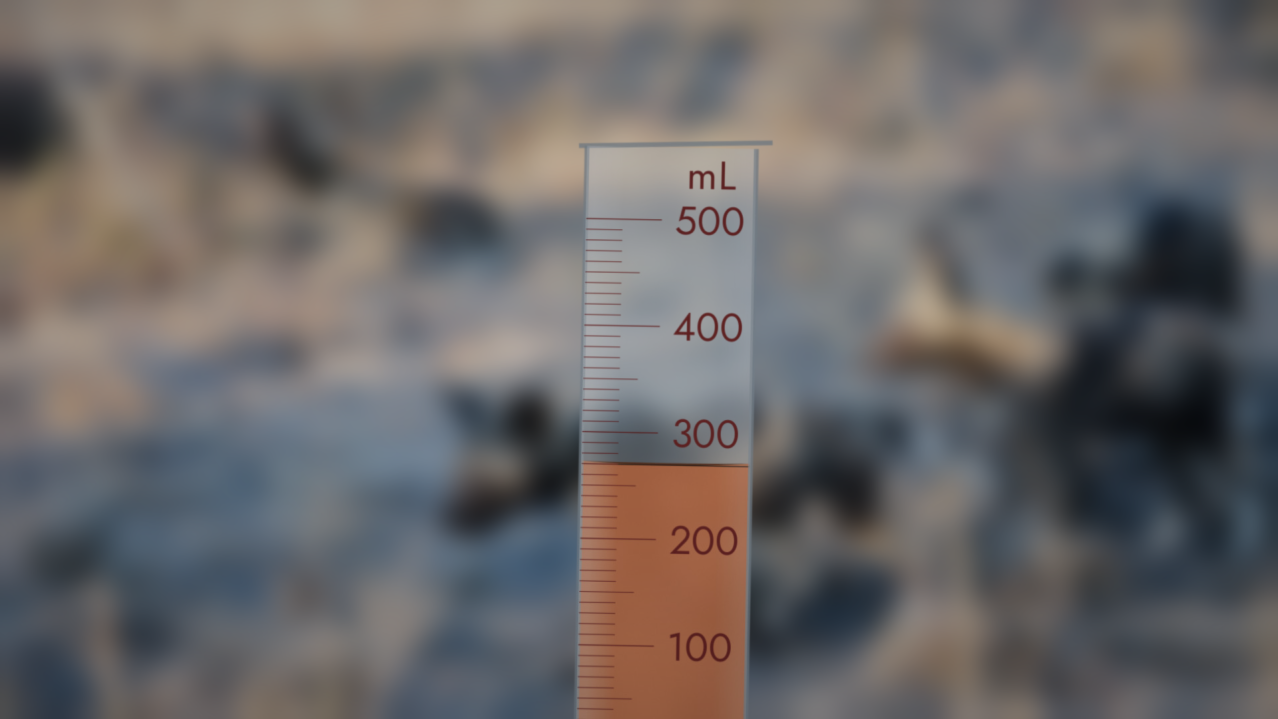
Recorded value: 270; mL
